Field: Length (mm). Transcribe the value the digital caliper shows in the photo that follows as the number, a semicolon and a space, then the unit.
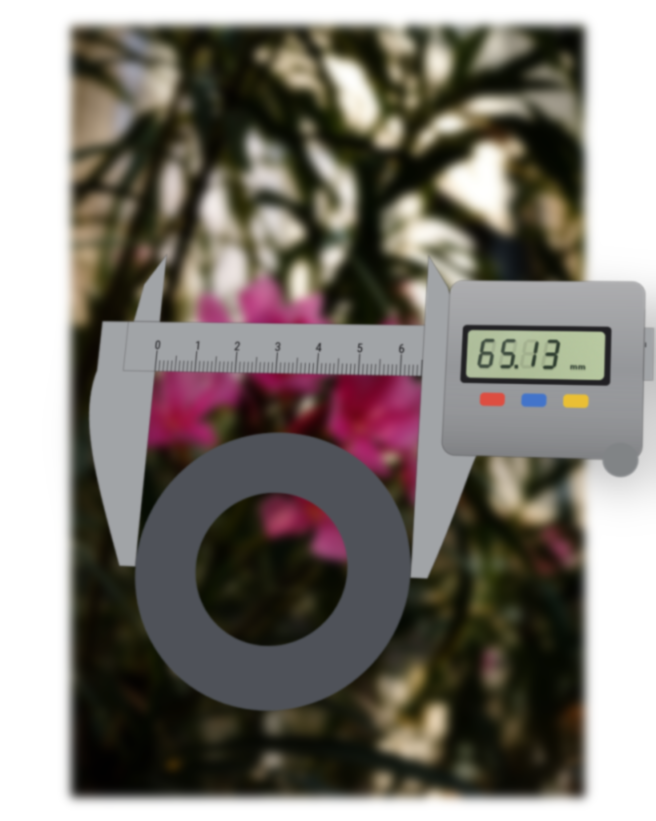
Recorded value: 65.13; mm
